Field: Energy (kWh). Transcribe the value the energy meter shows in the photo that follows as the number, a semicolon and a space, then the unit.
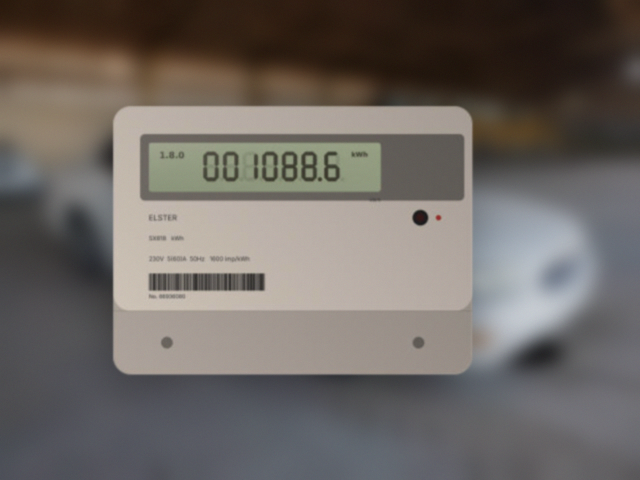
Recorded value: 1088.6; kWh
